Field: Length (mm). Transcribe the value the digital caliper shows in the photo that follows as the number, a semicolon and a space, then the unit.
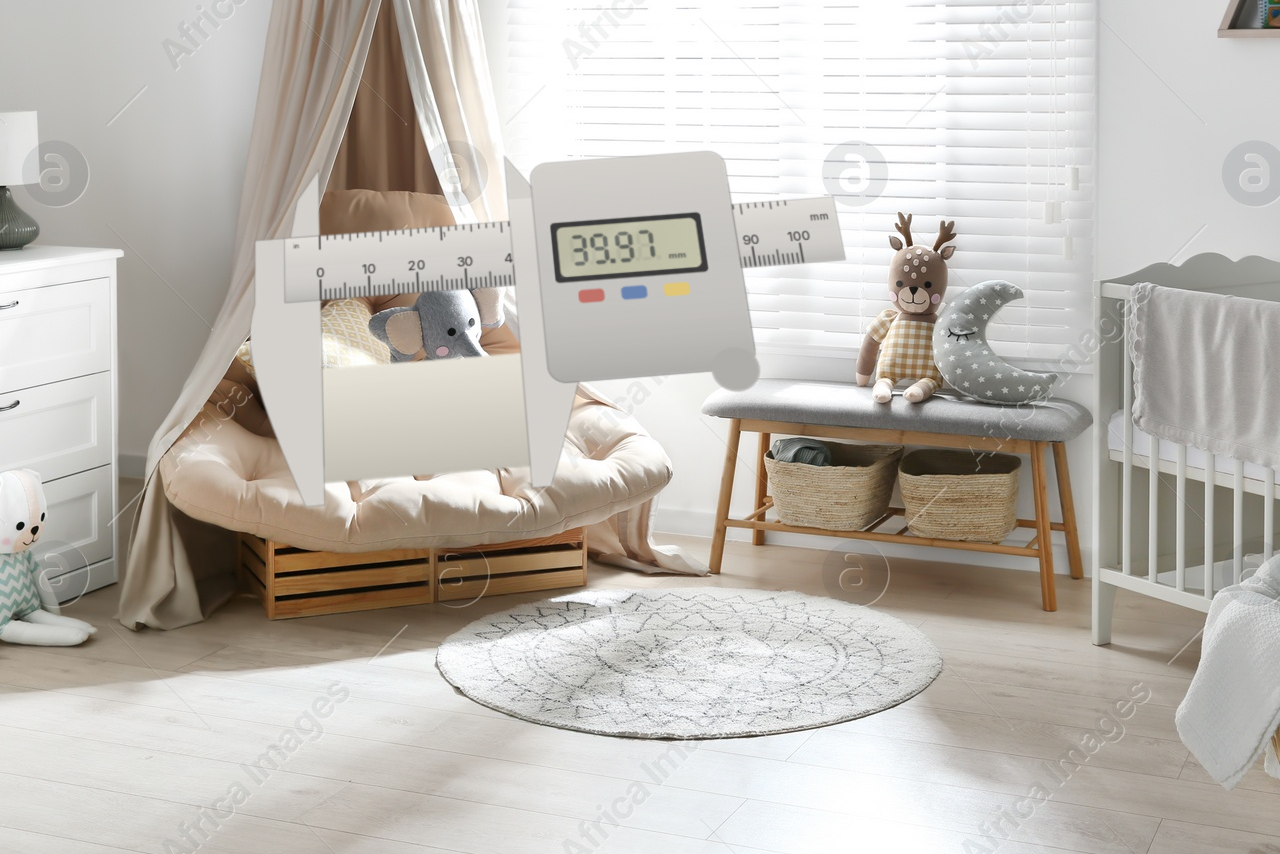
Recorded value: 39.97; mm
